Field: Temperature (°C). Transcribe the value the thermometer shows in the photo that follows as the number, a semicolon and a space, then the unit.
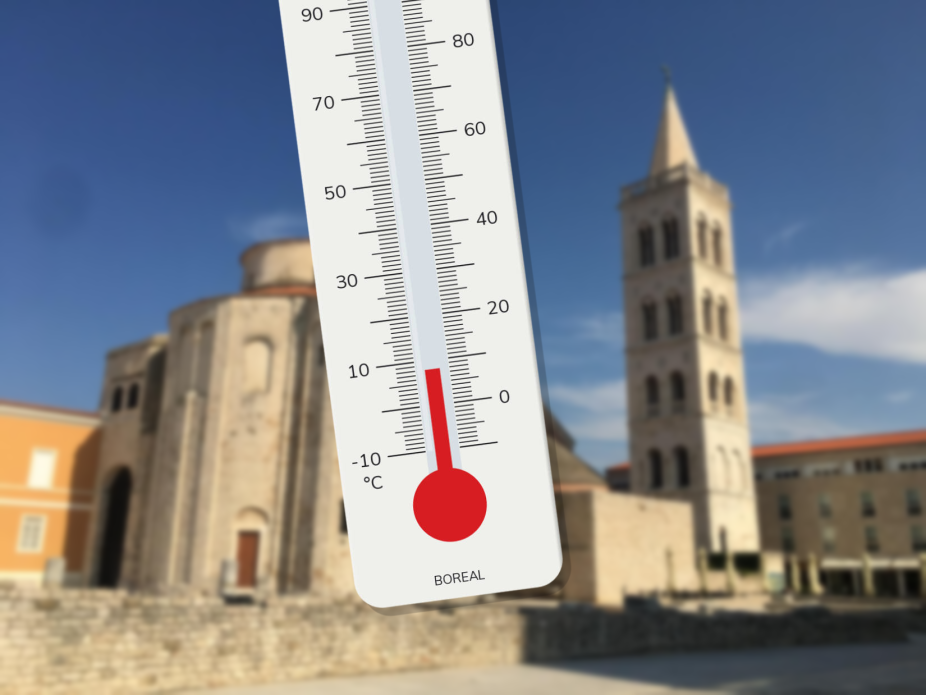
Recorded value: 8; °C
